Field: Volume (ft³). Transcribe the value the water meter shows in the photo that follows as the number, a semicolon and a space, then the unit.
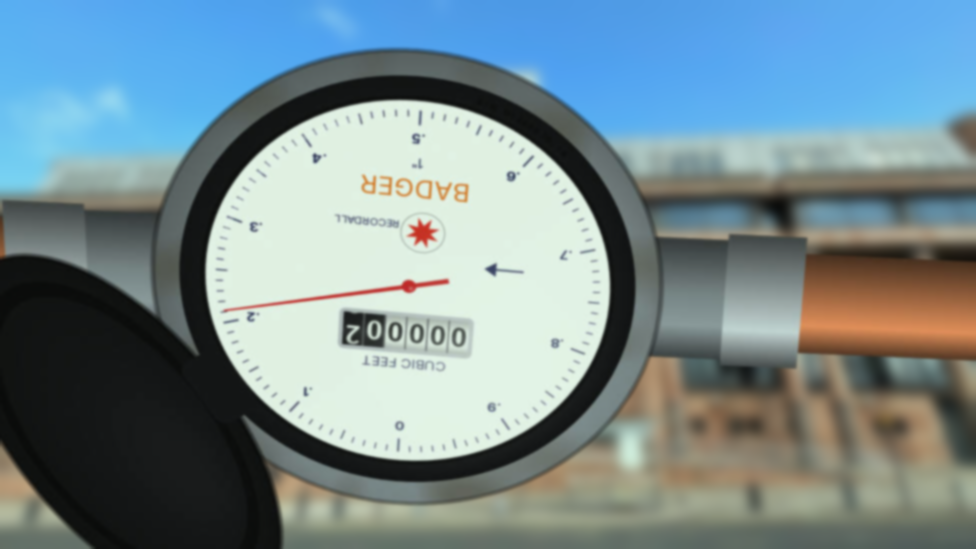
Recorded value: 2.21; ft³
